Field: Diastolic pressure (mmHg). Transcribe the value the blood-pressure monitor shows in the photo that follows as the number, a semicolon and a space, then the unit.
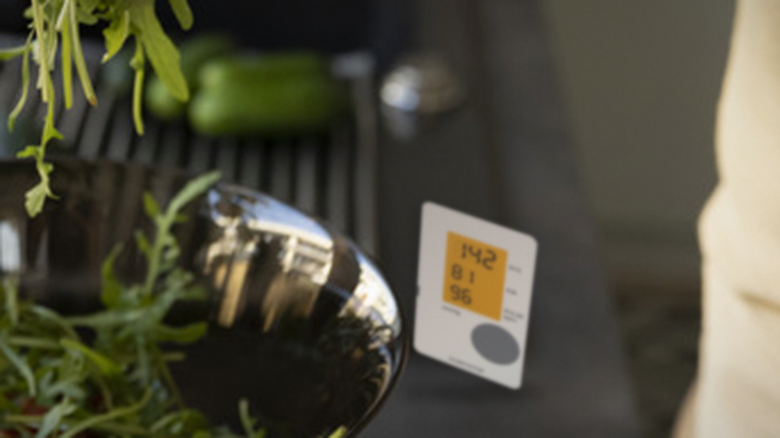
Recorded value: 81; mmHg
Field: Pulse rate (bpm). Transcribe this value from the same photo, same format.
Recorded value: 96; bpm
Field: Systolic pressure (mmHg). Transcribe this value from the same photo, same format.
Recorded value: 142; mmHg
